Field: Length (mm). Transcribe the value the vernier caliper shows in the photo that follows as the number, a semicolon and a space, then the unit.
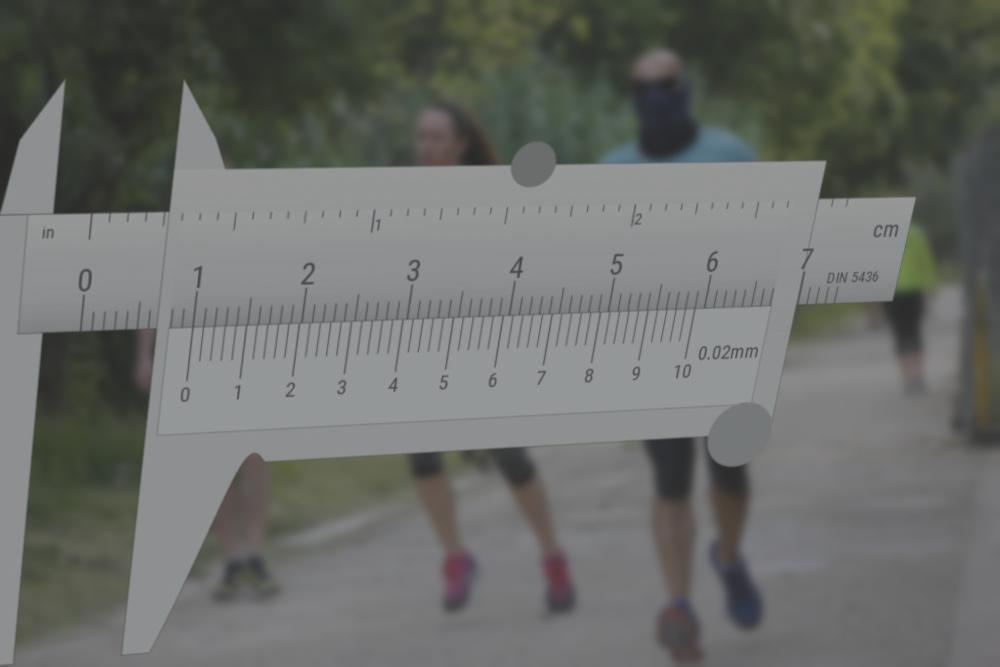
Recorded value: 10.0; mm
